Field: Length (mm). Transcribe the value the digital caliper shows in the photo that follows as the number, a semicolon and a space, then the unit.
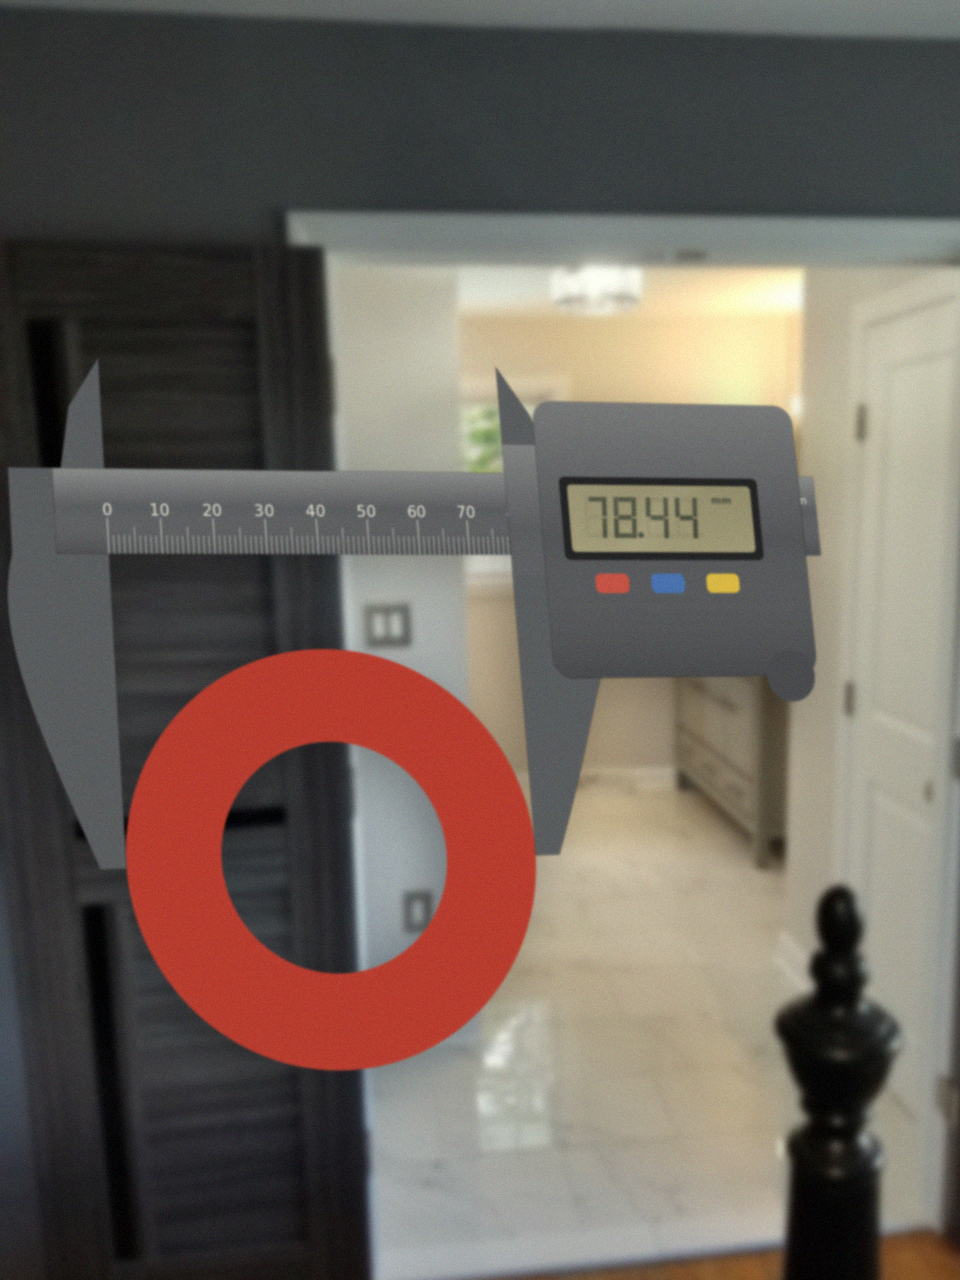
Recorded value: 78.44; mm
